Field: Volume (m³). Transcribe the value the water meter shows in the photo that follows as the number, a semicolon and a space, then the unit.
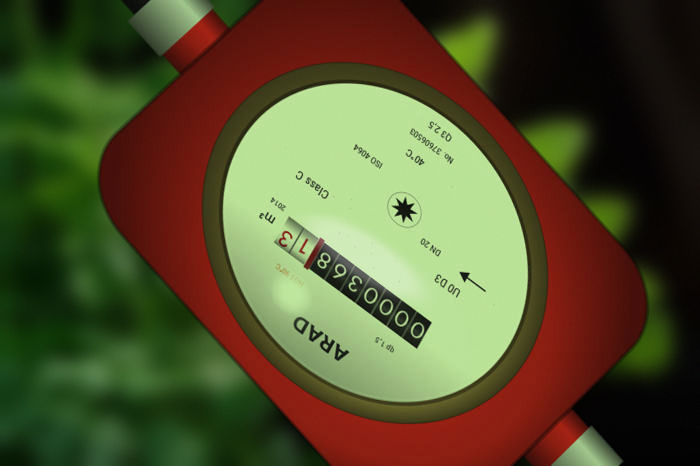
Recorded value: 368.13; m³
